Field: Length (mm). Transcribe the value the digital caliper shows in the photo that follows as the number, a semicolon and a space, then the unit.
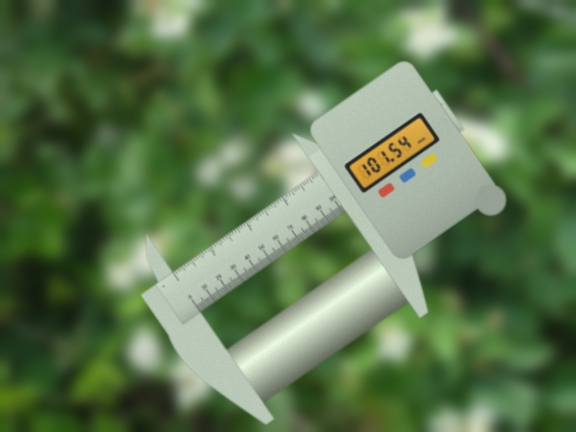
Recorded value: 101.54; mm
